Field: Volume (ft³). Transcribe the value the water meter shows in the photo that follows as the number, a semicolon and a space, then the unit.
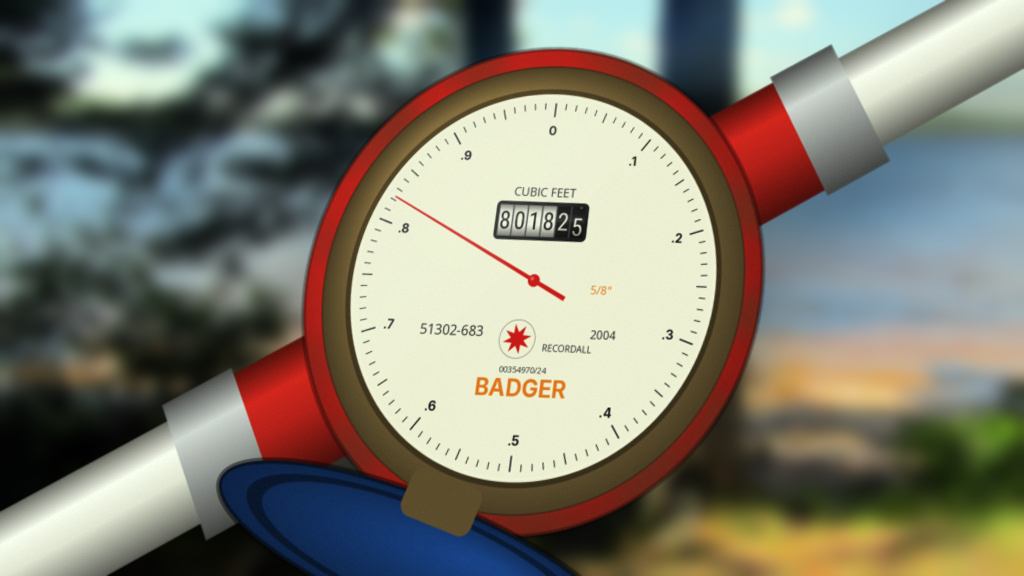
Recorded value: 801824.82; ft³
